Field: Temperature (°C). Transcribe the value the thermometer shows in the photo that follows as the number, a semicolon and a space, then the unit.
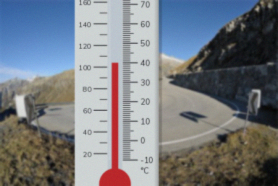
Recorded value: 40; °C
